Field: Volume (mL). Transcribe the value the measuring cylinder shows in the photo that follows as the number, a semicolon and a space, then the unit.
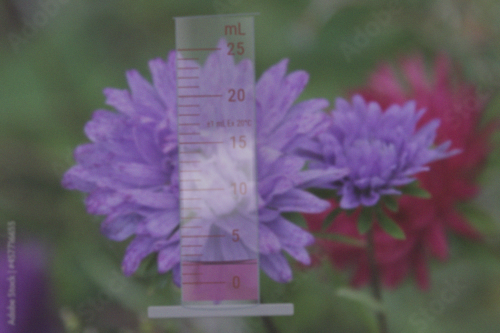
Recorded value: 2; mL
